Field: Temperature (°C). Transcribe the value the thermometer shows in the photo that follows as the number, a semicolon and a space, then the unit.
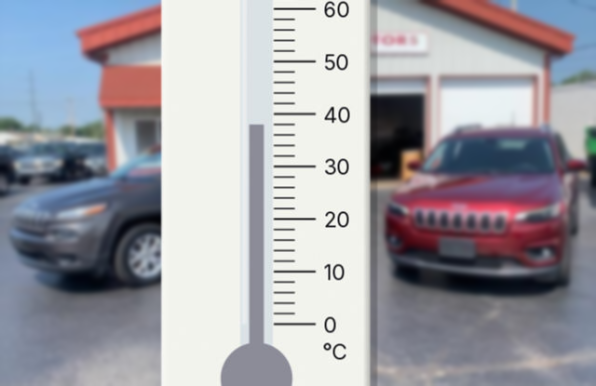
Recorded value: 38; °C
